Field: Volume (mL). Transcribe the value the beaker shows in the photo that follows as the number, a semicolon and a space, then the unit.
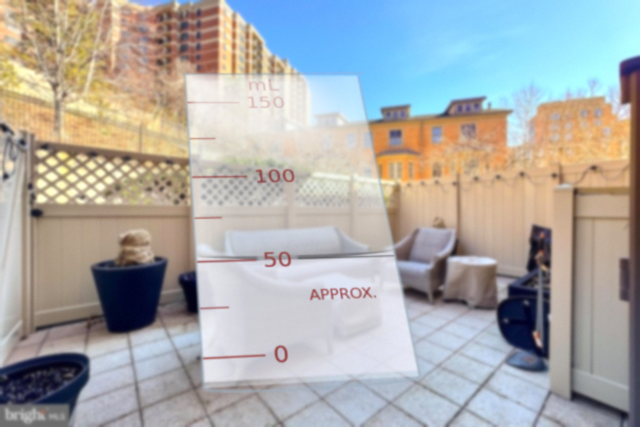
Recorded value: 50; mL
